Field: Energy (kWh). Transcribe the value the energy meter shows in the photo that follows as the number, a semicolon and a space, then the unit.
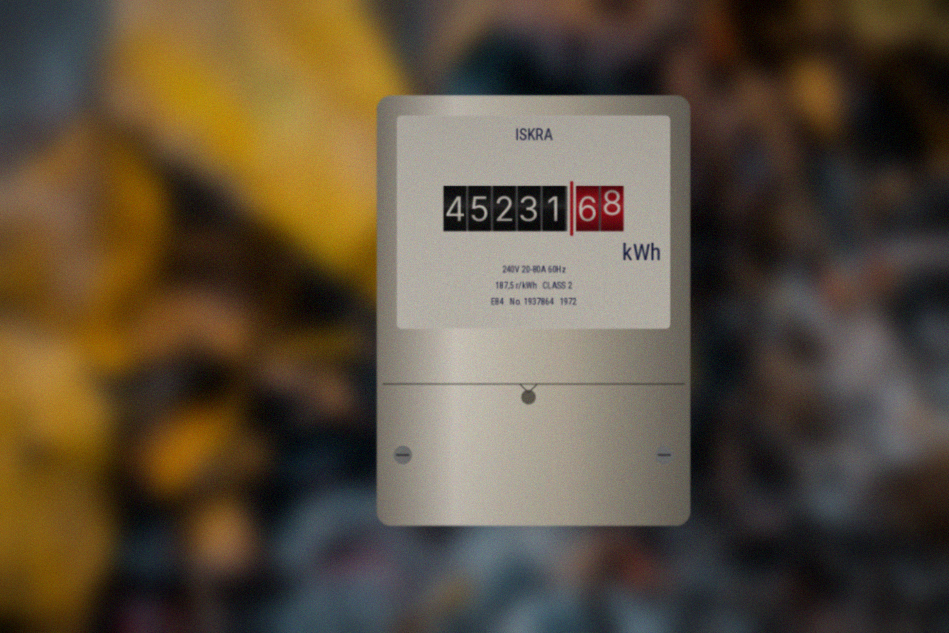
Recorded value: 45231.68; kWh
